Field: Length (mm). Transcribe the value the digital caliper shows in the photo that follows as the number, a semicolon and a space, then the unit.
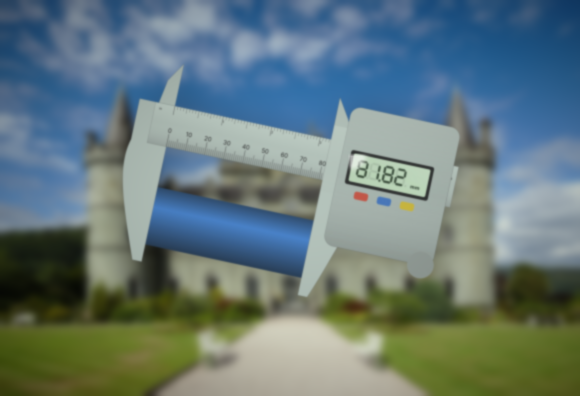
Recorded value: 81.82; mm
